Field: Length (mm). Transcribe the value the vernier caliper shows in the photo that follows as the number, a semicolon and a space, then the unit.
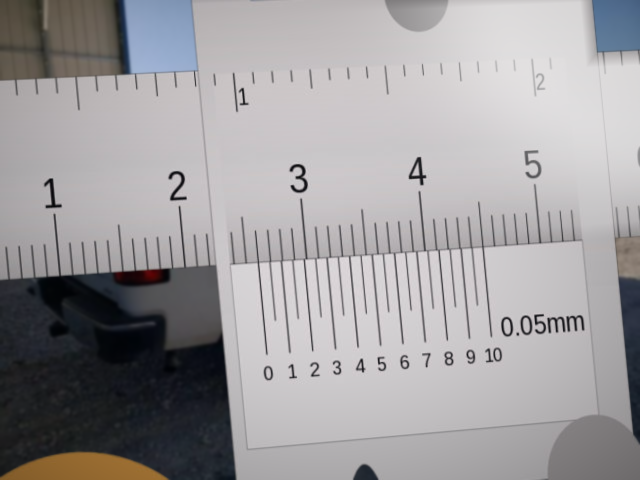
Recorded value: 26.0; mm
